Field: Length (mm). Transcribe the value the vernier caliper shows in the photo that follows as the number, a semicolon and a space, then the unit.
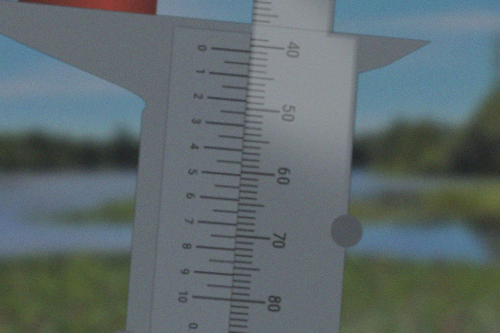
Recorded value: 41.0; mm
